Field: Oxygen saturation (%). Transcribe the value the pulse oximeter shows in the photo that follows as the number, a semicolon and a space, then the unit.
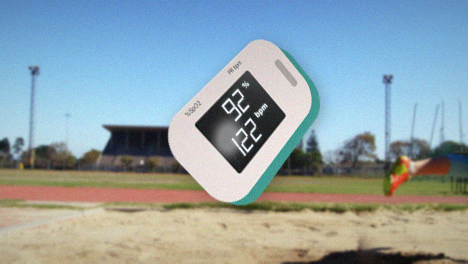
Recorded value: 92; %
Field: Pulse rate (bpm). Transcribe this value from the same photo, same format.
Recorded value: 122; bpm
